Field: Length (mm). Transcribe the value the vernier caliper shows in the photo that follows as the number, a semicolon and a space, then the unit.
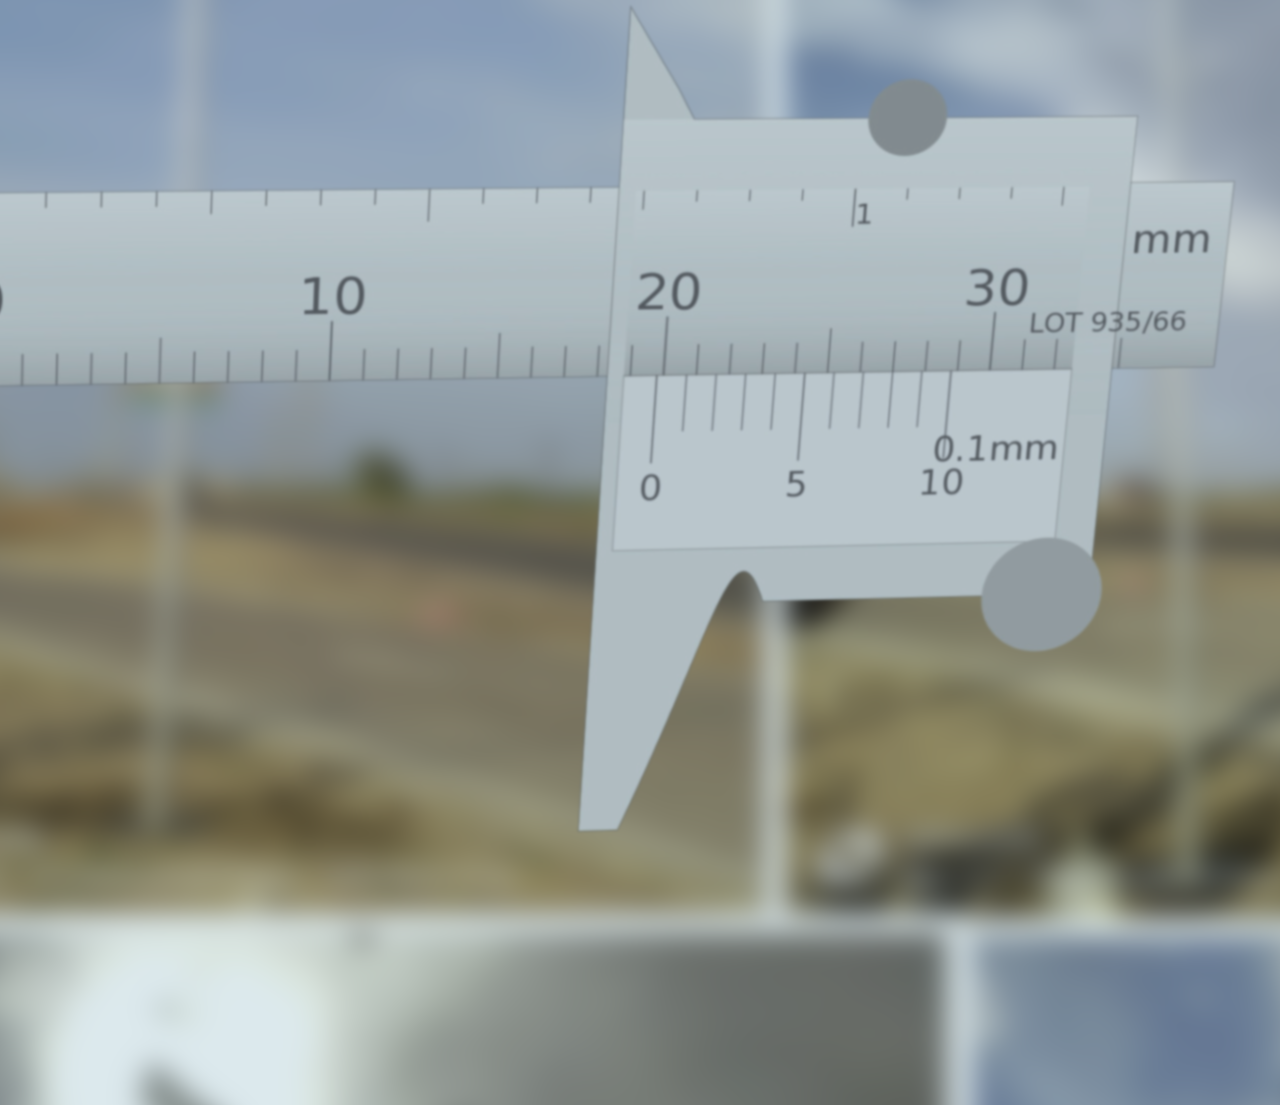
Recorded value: 19.8; mm
